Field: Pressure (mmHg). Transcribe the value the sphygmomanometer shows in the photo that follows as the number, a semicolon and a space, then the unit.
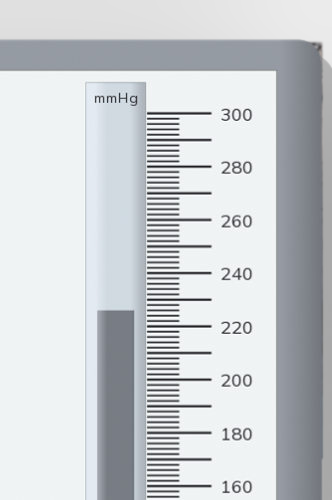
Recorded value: 226; mmHg
